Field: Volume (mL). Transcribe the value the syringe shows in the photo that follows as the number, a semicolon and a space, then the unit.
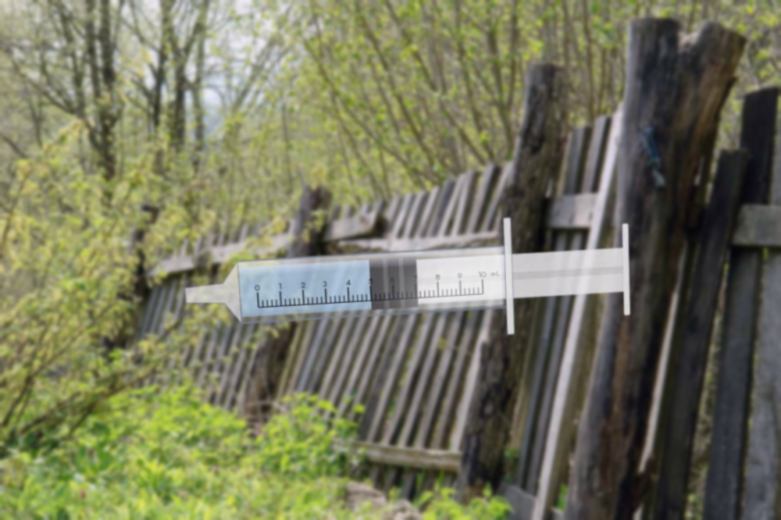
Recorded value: 5; mL
